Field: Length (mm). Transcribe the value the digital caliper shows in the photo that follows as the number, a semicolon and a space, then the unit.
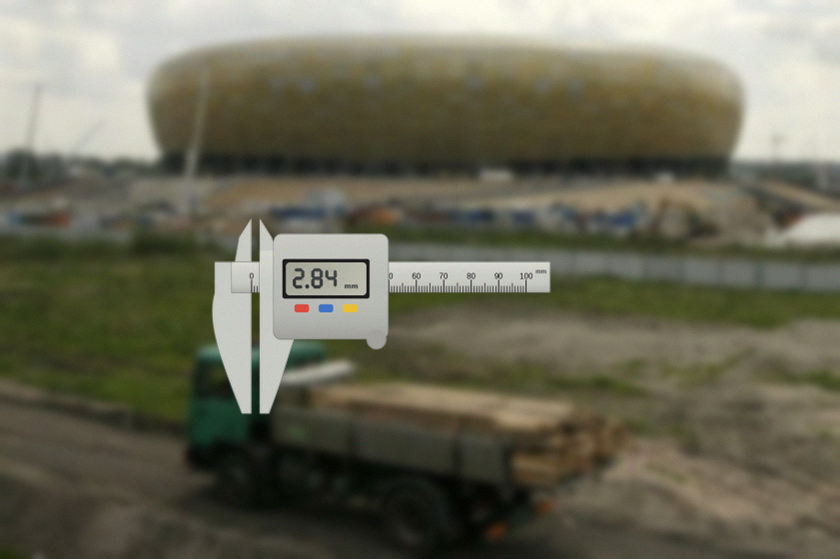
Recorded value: 2.84; mm
